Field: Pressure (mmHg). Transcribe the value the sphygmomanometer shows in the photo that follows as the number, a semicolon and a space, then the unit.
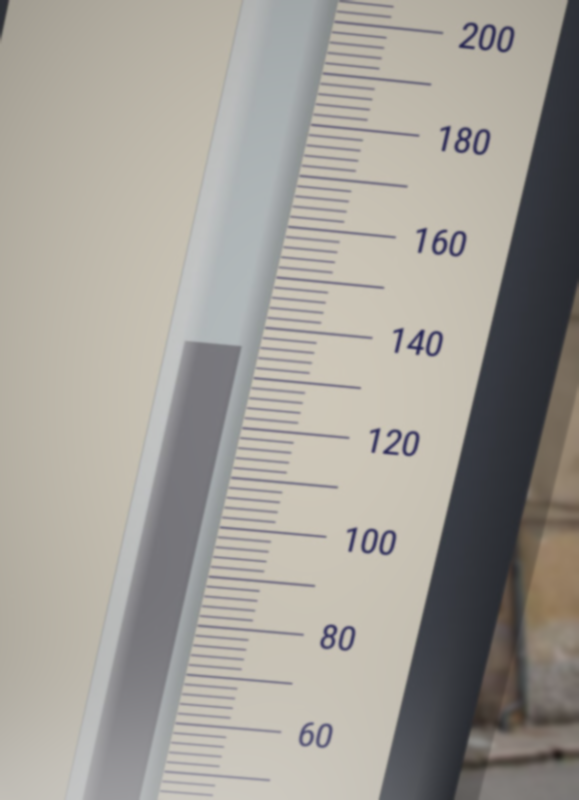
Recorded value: 136; mmHg
